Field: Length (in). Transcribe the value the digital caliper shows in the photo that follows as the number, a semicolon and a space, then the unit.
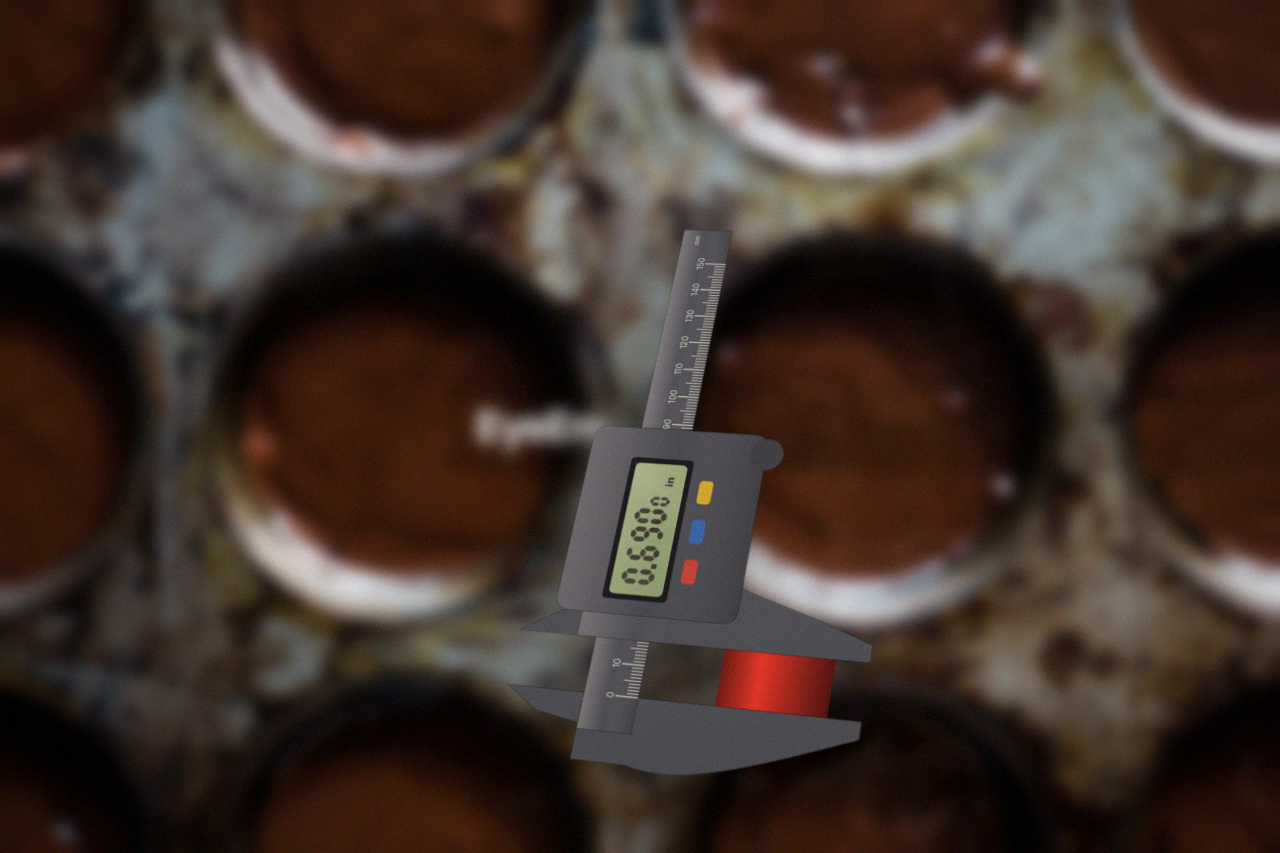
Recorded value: 0.6900; in
